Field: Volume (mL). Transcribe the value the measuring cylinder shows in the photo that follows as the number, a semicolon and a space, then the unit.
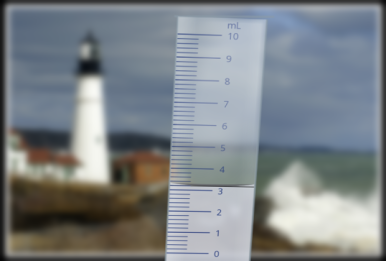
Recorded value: 3.2; mL
